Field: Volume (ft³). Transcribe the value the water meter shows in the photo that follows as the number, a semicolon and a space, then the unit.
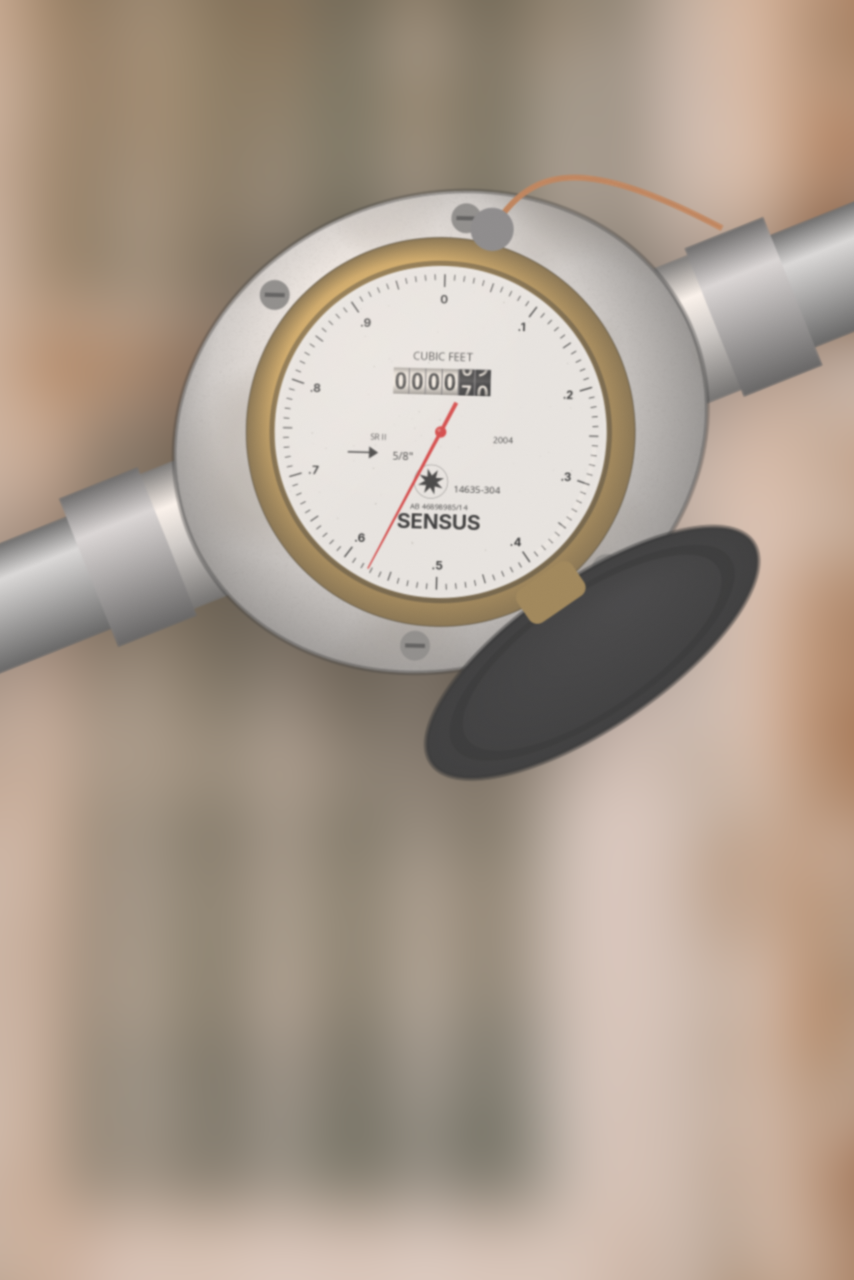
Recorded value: 69.57; ft³
